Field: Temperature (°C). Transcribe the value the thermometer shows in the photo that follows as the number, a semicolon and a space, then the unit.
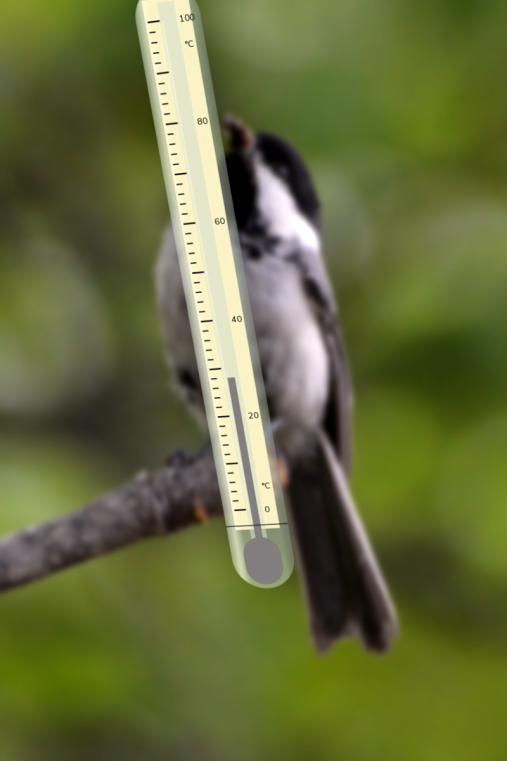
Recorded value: 28; °C
